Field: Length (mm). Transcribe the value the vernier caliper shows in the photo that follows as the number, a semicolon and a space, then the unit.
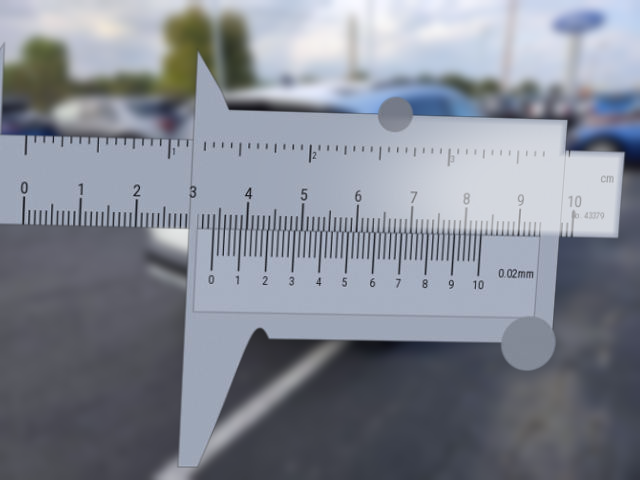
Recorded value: 34.0; mm
